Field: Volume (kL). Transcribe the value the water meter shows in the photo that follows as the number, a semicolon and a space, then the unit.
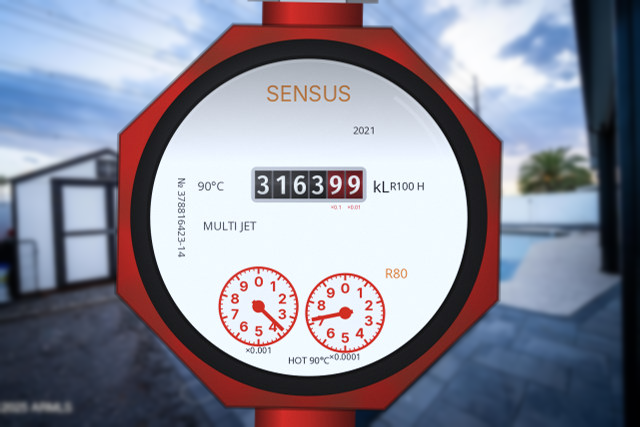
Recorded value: 3163.9937; kL
